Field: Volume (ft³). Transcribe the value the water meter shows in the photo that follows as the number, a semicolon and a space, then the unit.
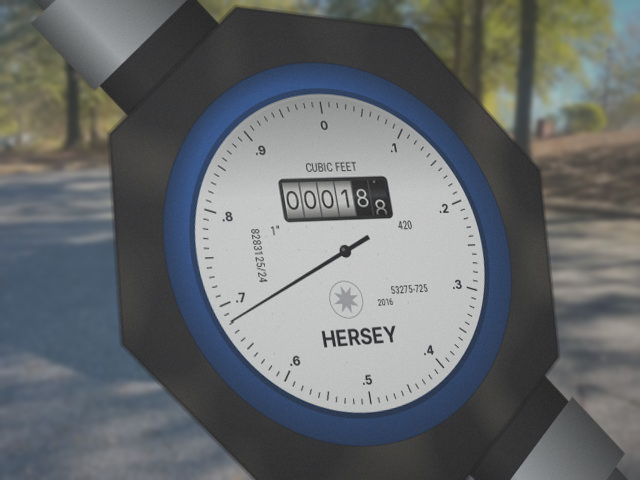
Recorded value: 187.68; ft³
